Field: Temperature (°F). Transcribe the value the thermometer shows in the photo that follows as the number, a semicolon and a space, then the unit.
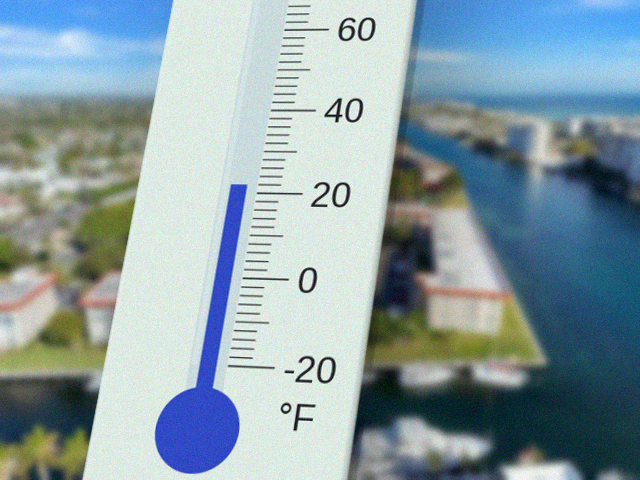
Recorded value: 22; °F
